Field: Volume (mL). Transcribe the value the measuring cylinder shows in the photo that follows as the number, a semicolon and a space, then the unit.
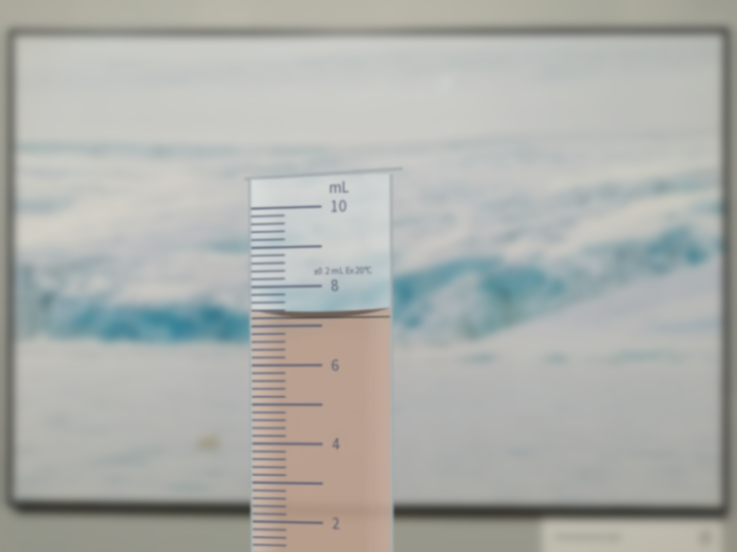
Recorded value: 7.2; mL
